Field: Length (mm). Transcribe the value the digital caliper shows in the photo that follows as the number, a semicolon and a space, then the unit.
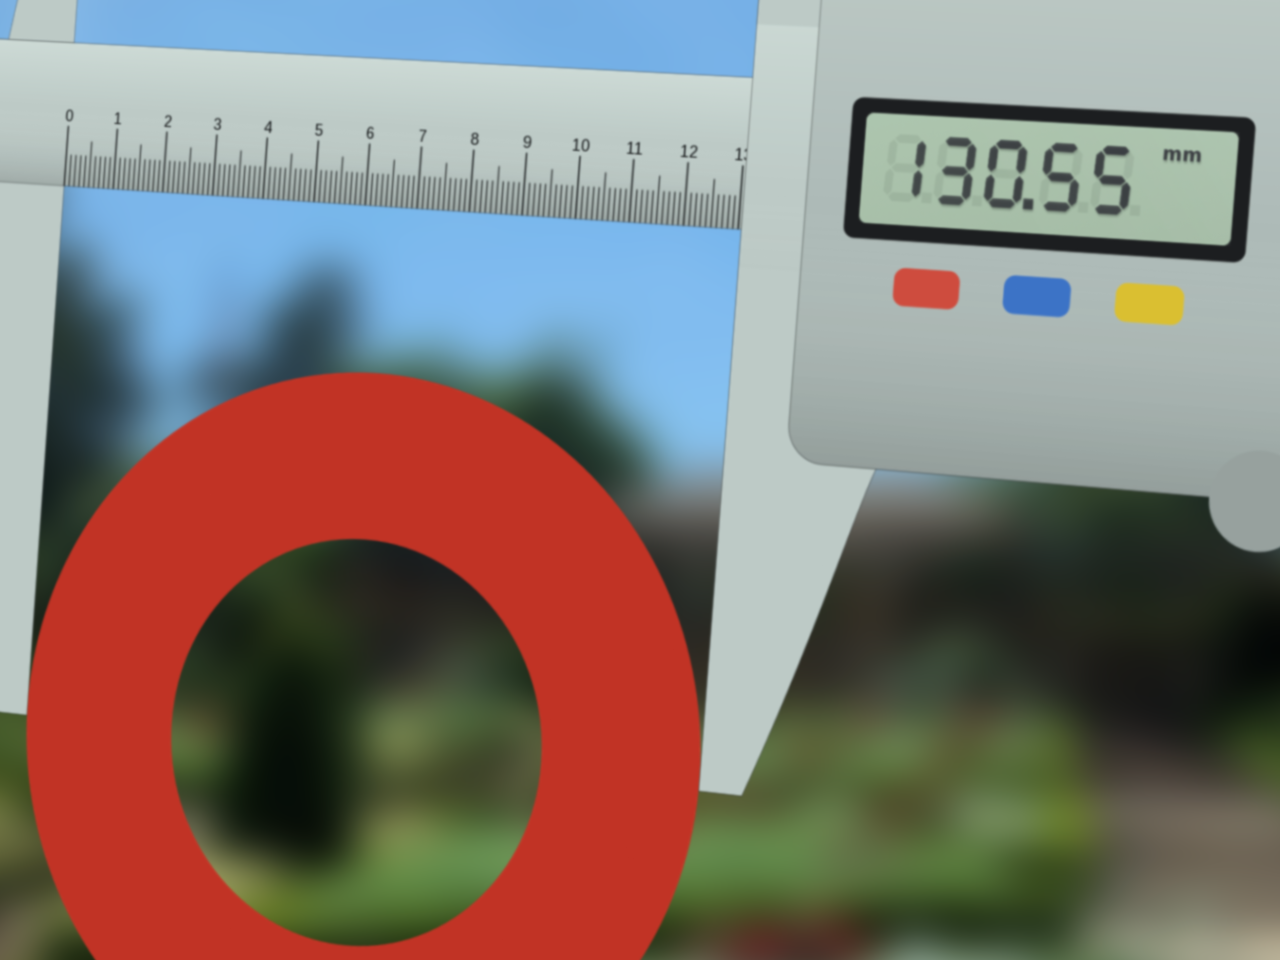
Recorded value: 130.55; mm
